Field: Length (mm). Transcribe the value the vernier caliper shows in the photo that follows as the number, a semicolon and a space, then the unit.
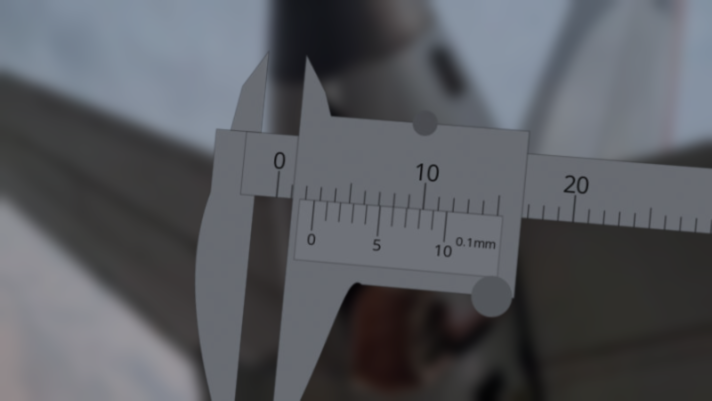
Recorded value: 2.6; mm
